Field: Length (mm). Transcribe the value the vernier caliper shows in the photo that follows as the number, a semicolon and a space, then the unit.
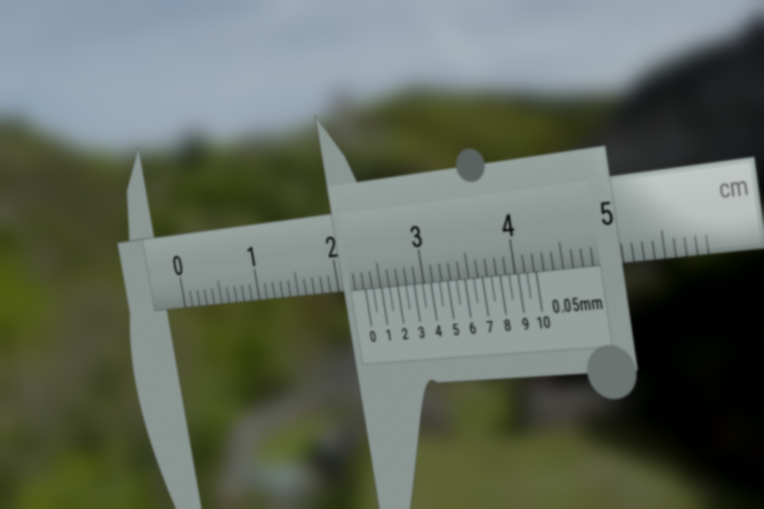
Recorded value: 23.2; mm
